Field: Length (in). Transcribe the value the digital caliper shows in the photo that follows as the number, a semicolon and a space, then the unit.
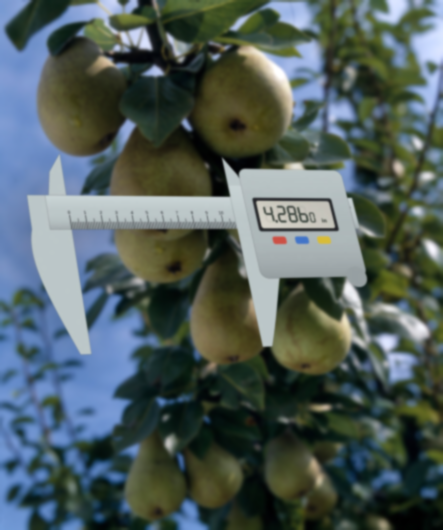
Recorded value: 4.2860; in
